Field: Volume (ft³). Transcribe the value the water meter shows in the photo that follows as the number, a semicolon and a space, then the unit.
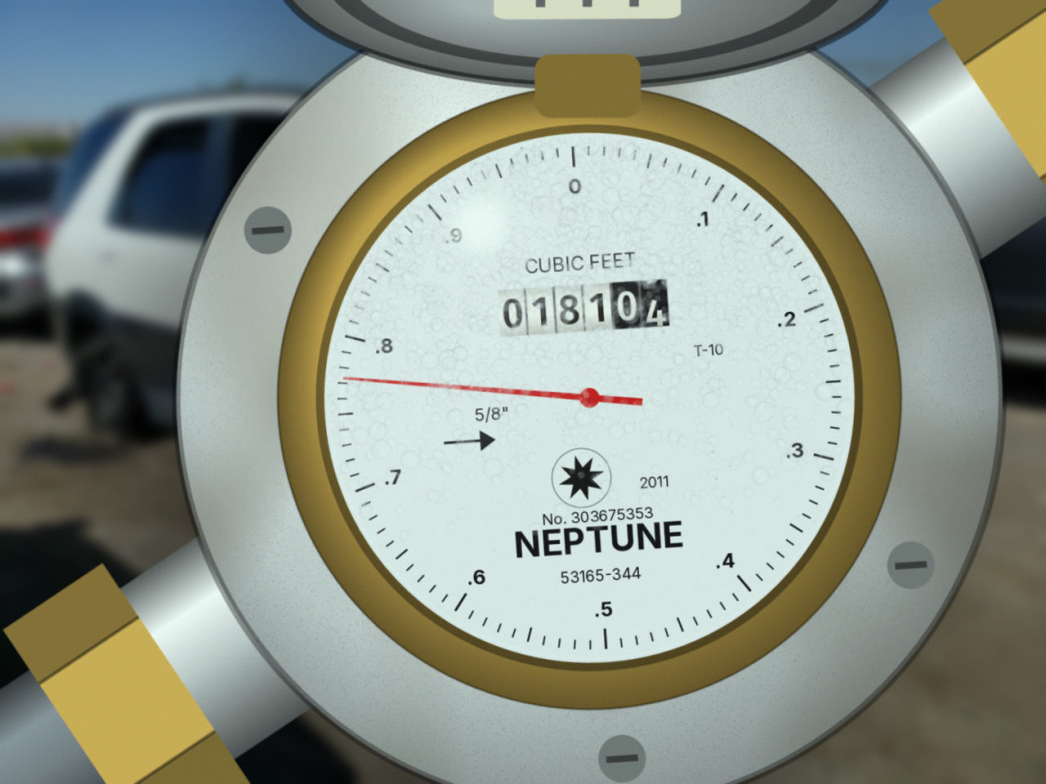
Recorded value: 18103.77; ft³
